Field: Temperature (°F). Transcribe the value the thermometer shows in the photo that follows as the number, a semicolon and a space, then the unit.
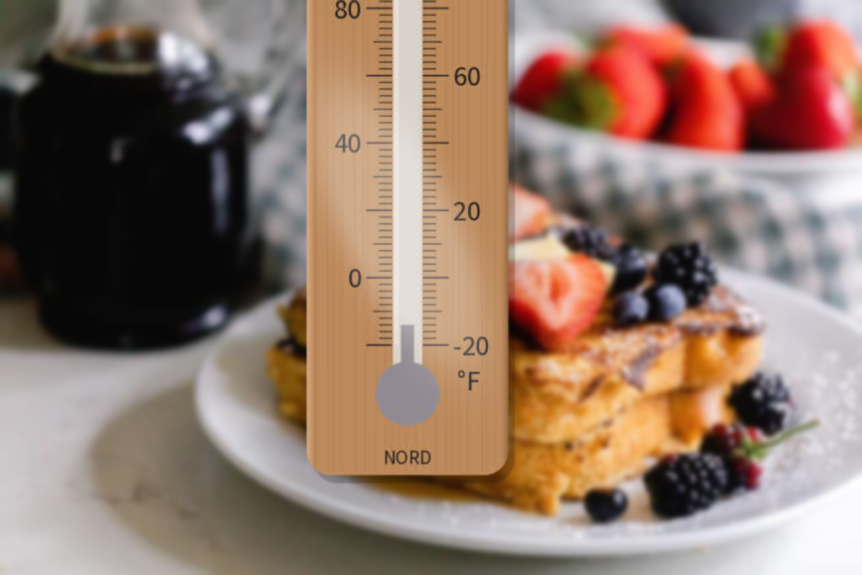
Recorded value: -14; °F
